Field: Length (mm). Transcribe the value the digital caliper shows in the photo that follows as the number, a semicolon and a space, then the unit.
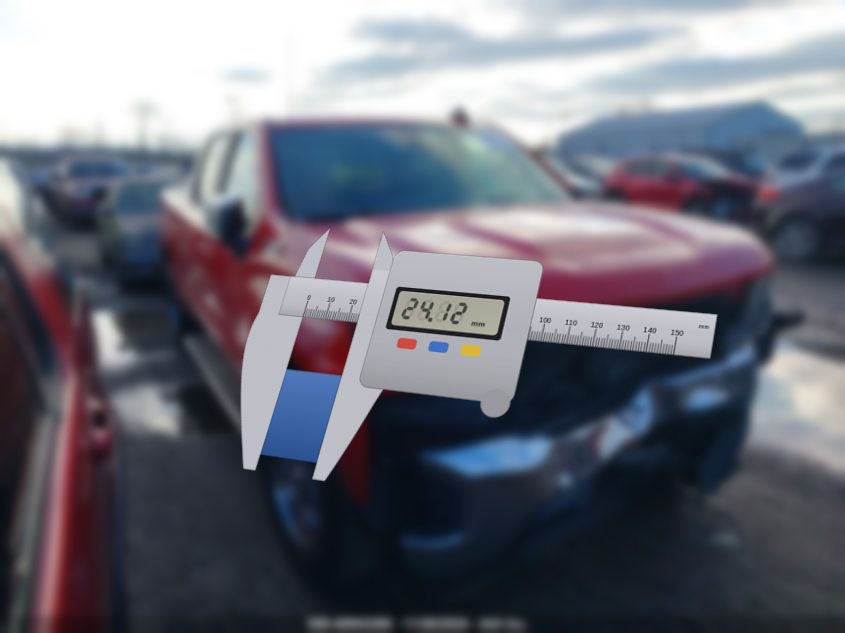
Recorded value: 24.12; mm
